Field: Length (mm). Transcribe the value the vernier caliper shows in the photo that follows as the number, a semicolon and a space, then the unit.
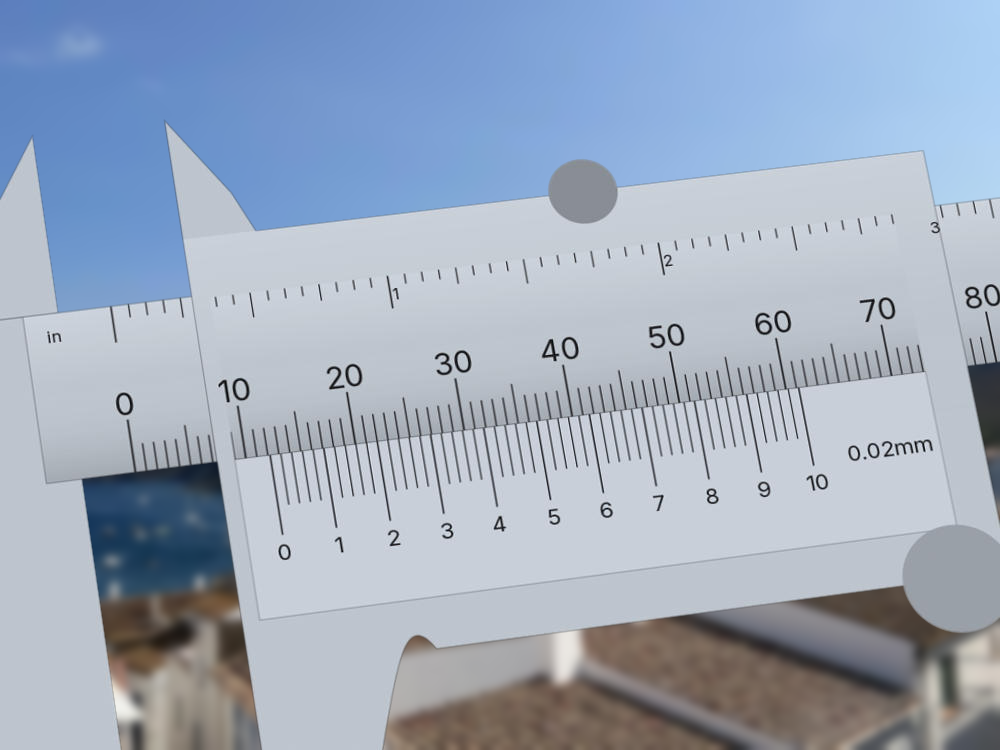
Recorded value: 12.2; mm
